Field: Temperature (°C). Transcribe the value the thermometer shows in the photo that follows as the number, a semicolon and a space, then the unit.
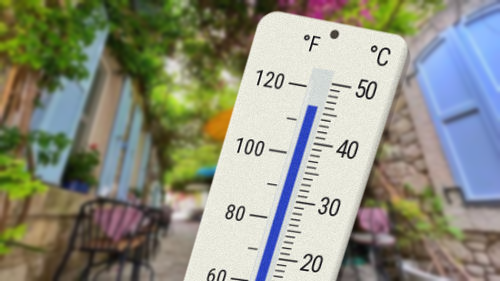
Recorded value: 46; °C
